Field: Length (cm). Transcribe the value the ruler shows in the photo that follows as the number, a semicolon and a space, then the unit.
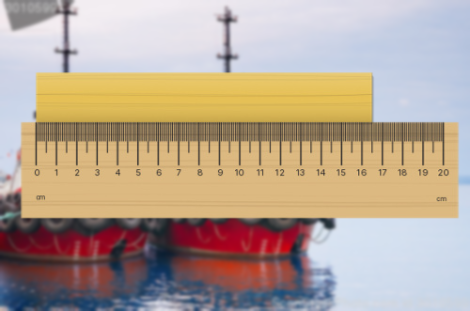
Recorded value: 16.5; cm
